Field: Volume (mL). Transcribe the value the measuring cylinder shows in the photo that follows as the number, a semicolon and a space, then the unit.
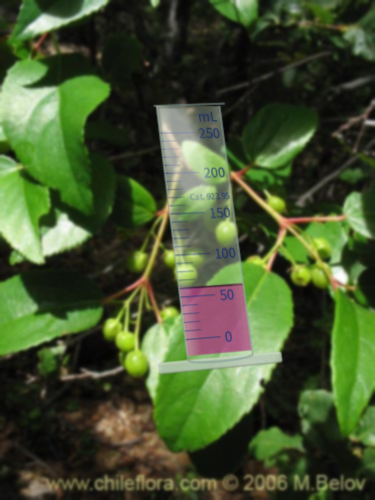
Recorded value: 60; mL
